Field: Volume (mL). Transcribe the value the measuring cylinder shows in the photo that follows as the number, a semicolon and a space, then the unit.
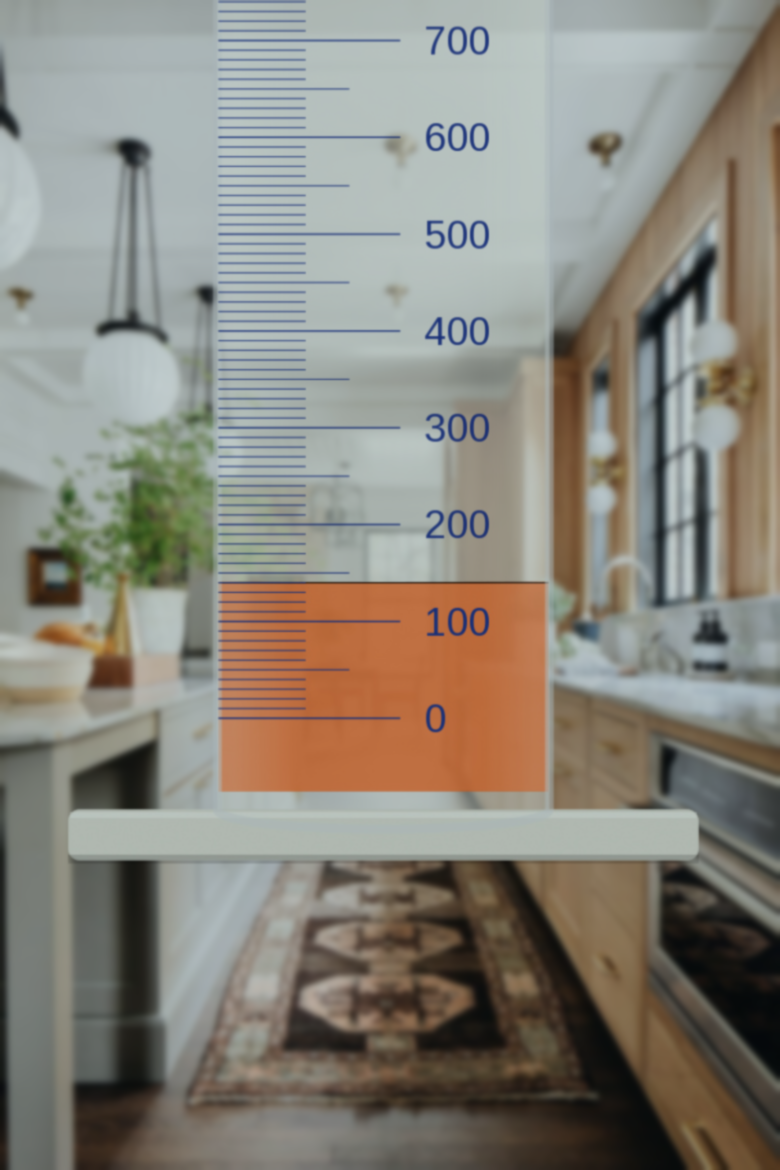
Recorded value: 140; mL
